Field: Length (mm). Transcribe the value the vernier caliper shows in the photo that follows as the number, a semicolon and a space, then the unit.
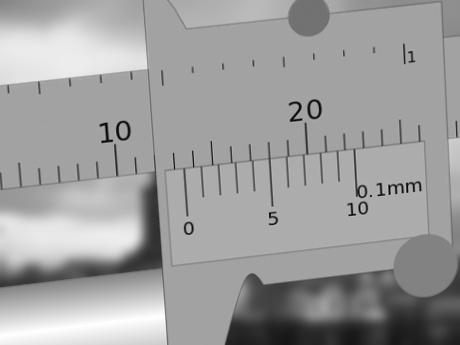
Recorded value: 13.5; mm
